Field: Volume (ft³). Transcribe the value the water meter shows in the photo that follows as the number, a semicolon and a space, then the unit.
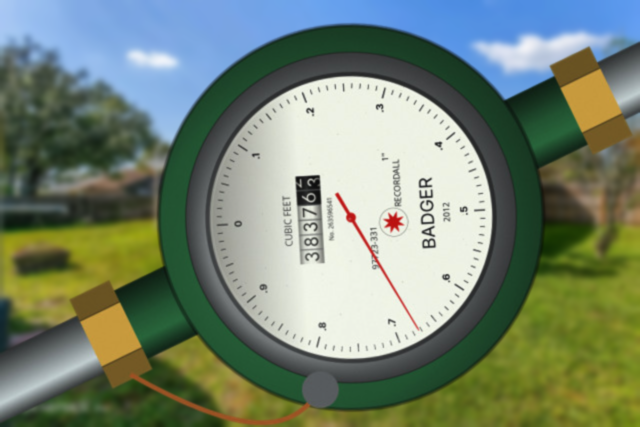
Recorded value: 383762.67; ft³
